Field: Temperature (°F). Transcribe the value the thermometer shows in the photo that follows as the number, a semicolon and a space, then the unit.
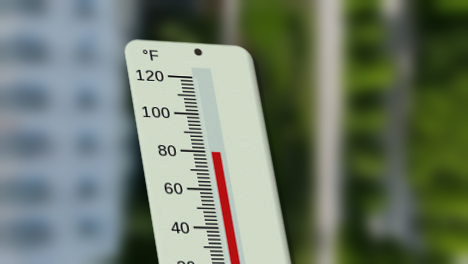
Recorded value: 80; °F
